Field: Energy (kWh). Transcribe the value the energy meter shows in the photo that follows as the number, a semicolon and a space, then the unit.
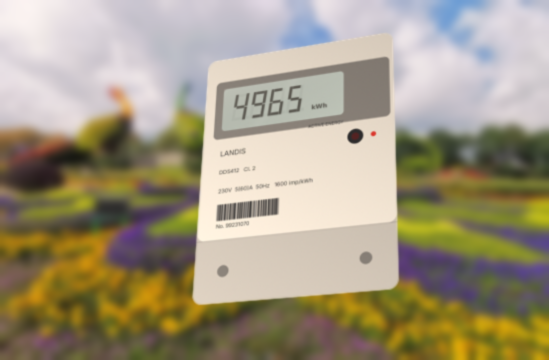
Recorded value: 4965; kWh
